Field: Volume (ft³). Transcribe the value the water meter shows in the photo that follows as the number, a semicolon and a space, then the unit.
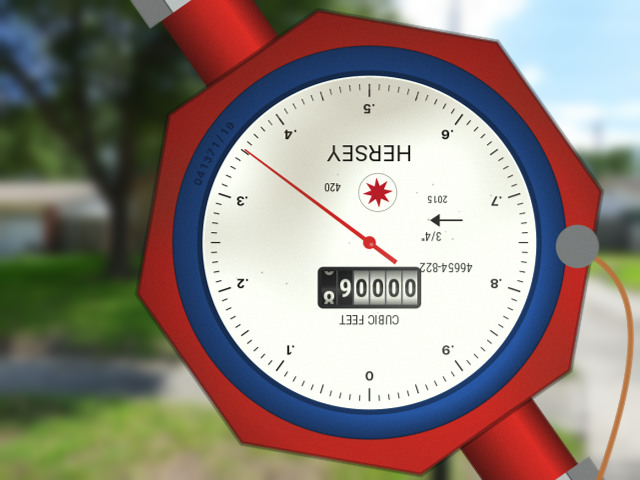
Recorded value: 68.35; ft³
